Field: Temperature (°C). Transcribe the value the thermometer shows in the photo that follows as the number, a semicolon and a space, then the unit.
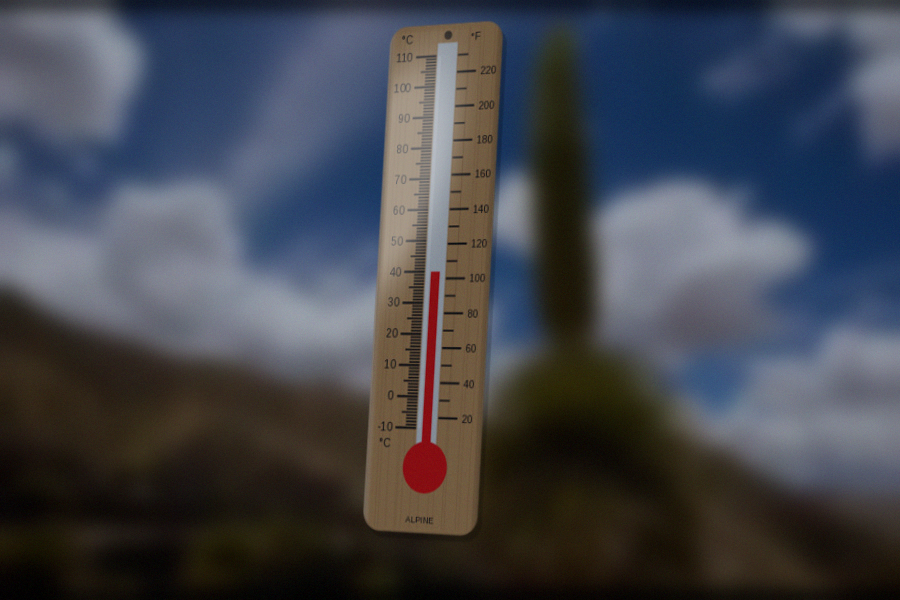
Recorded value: 40; °C
